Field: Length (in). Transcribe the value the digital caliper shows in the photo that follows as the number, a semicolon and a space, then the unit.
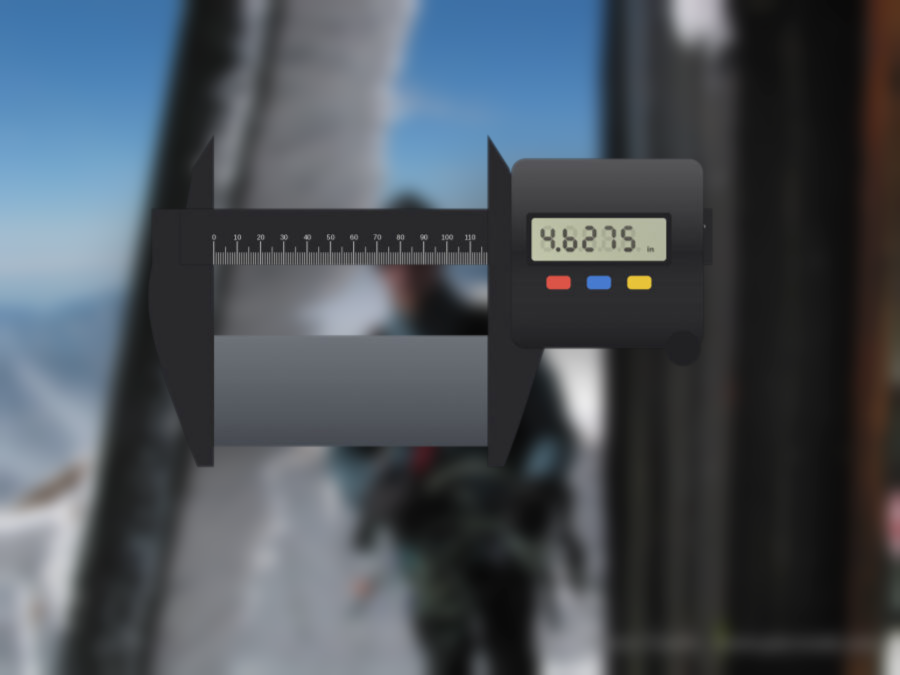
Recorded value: 4.6275; in
